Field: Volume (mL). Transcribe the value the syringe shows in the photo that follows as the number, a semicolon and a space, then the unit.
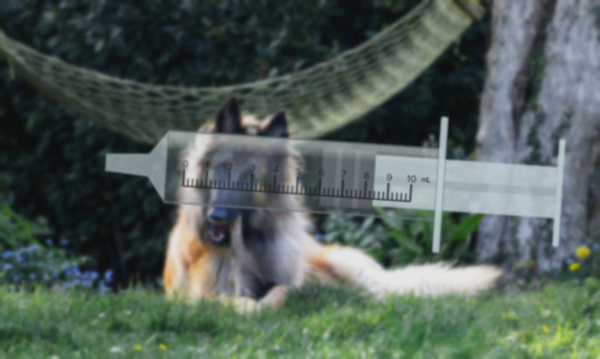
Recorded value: 6; mL
